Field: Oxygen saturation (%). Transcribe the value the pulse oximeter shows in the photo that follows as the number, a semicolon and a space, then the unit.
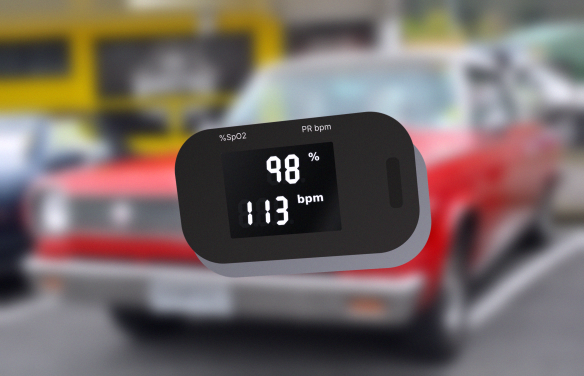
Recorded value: 98; %
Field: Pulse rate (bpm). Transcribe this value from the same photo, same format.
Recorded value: 113; bpm
